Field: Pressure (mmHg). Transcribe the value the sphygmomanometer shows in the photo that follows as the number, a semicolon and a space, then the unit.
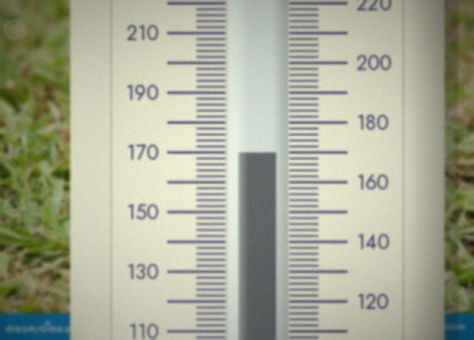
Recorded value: 170; mmHg
